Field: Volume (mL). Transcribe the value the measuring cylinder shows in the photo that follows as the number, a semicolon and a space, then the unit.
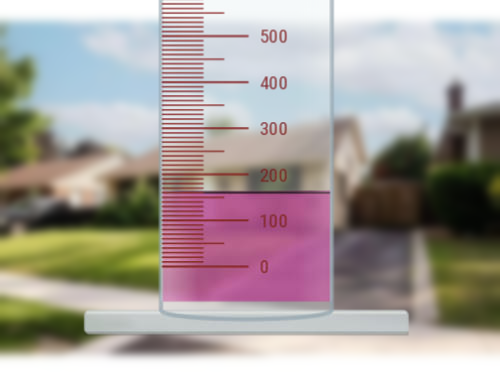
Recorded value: 160; mL
